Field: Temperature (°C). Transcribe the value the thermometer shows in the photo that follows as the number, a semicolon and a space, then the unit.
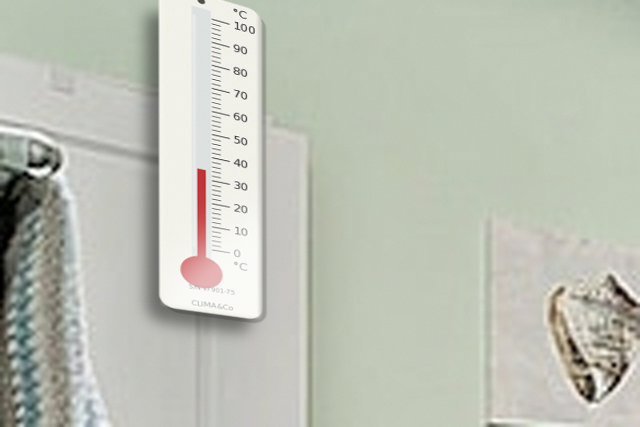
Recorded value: 34; °C
